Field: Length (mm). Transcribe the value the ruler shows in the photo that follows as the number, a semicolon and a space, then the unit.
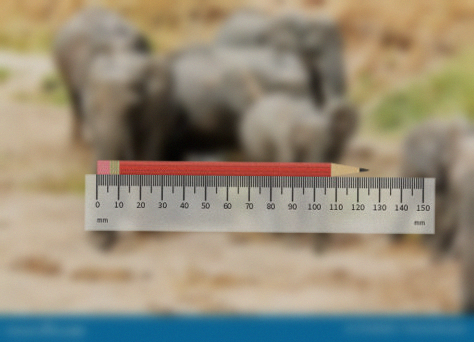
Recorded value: 125; mm
